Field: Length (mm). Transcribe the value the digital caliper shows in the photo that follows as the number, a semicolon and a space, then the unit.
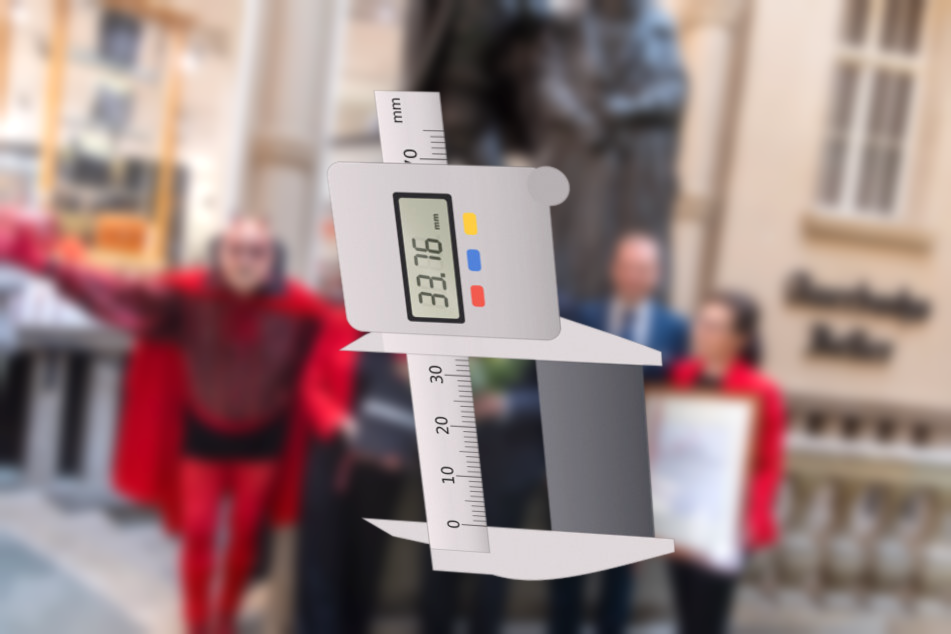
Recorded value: 33.76; mm
